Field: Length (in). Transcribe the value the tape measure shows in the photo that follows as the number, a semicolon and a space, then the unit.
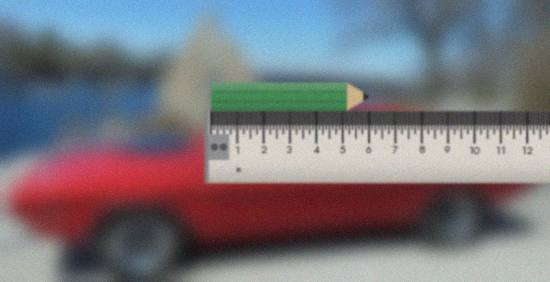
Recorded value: 6; in
